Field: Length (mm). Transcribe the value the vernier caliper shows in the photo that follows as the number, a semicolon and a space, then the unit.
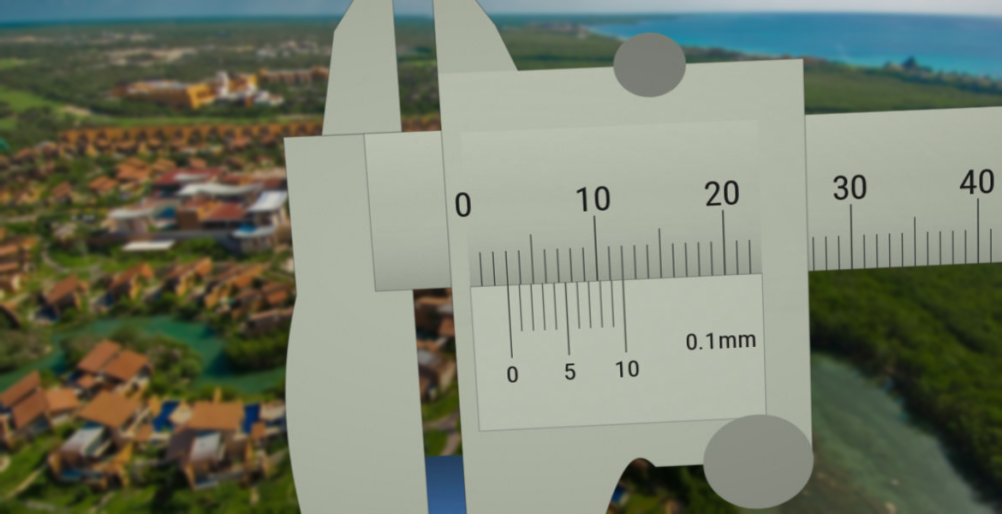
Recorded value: 3.0; mm
